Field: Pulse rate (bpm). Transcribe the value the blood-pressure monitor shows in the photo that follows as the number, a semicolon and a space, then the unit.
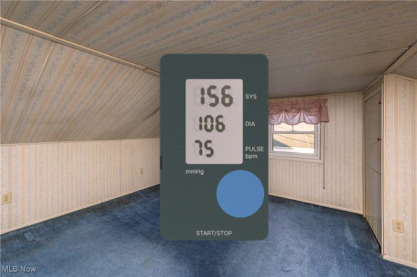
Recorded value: 75; bpm
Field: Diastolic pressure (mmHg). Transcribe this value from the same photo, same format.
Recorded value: 106; mmHg
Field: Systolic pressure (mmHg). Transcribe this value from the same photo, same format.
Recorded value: 156; mmHg
